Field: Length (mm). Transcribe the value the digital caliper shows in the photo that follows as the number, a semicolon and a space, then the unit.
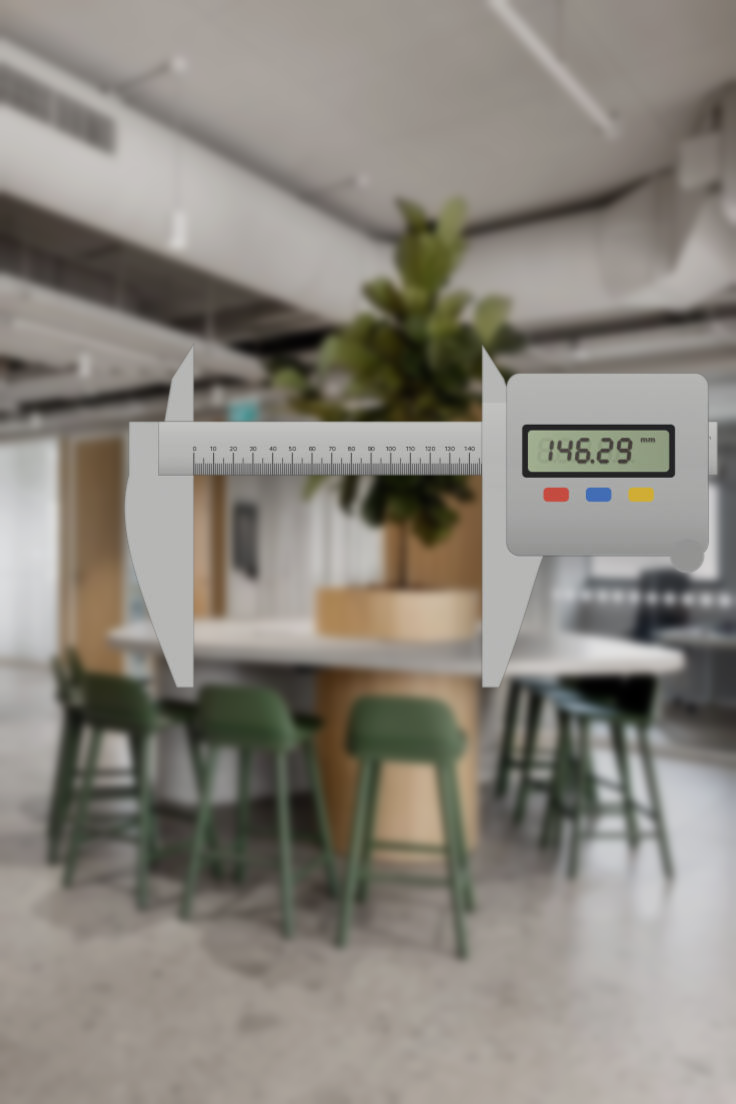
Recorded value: 146.29; mm
